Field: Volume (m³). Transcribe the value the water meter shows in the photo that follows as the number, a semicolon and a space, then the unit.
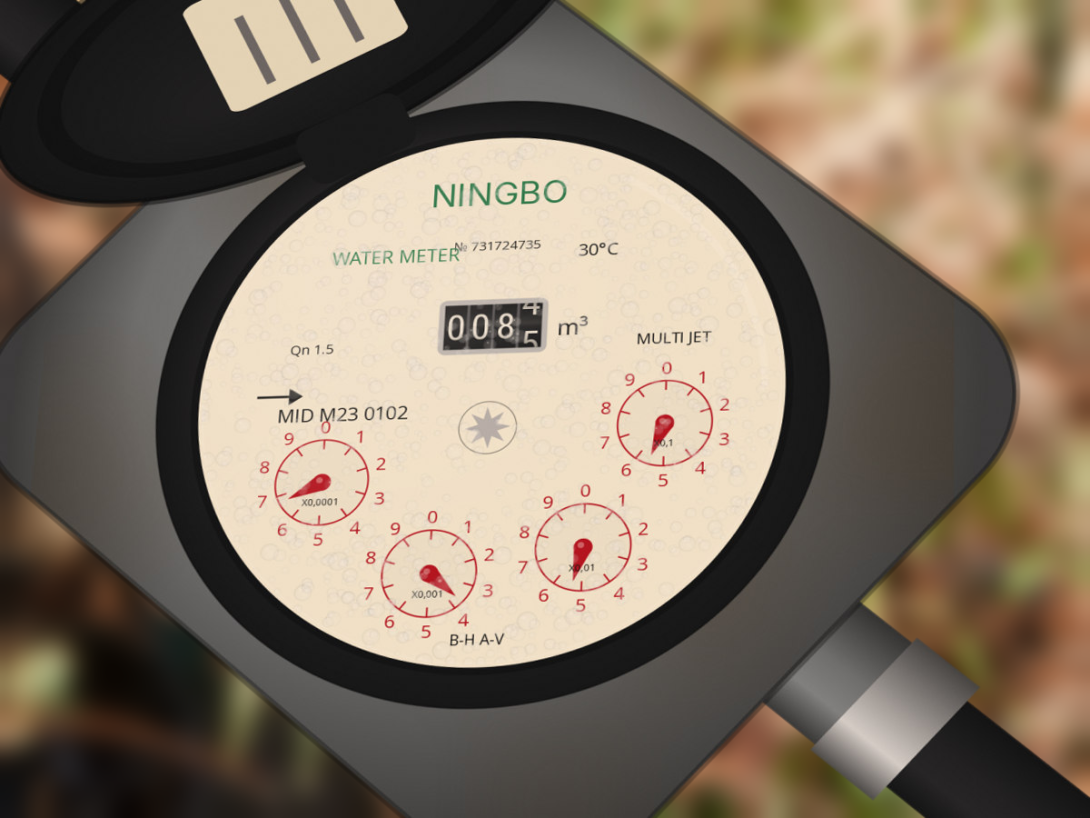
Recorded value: 84.5536; m³
